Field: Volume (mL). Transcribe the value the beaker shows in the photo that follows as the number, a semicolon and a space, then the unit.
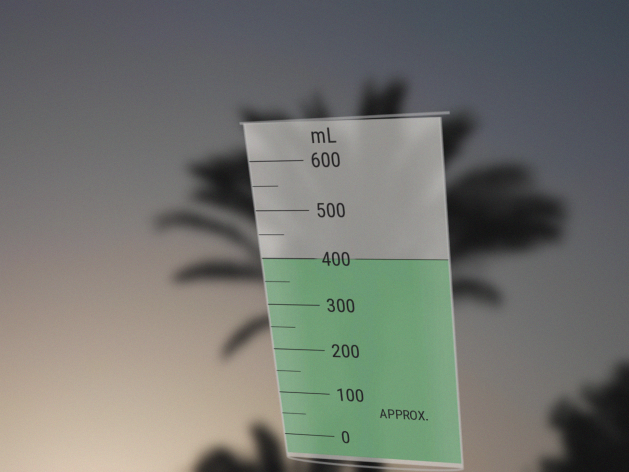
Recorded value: 400; mL
